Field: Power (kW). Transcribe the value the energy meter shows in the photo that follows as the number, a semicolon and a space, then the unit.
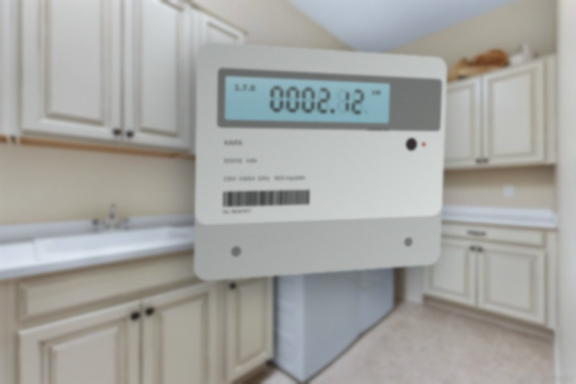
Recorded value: 2.12; kW
